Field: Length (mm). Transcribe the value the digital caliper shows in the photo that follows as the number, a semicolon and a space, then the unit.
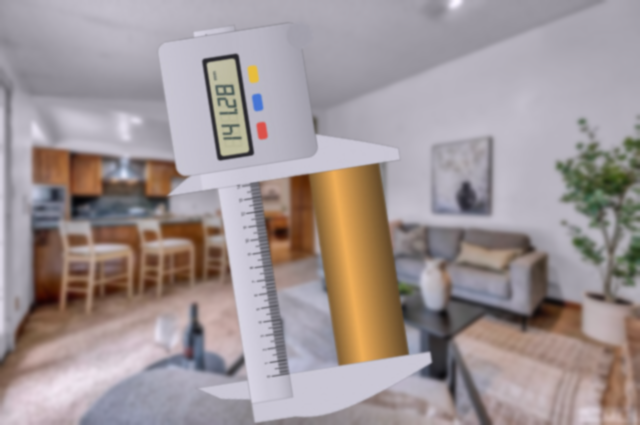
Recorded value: 141.28; mm
